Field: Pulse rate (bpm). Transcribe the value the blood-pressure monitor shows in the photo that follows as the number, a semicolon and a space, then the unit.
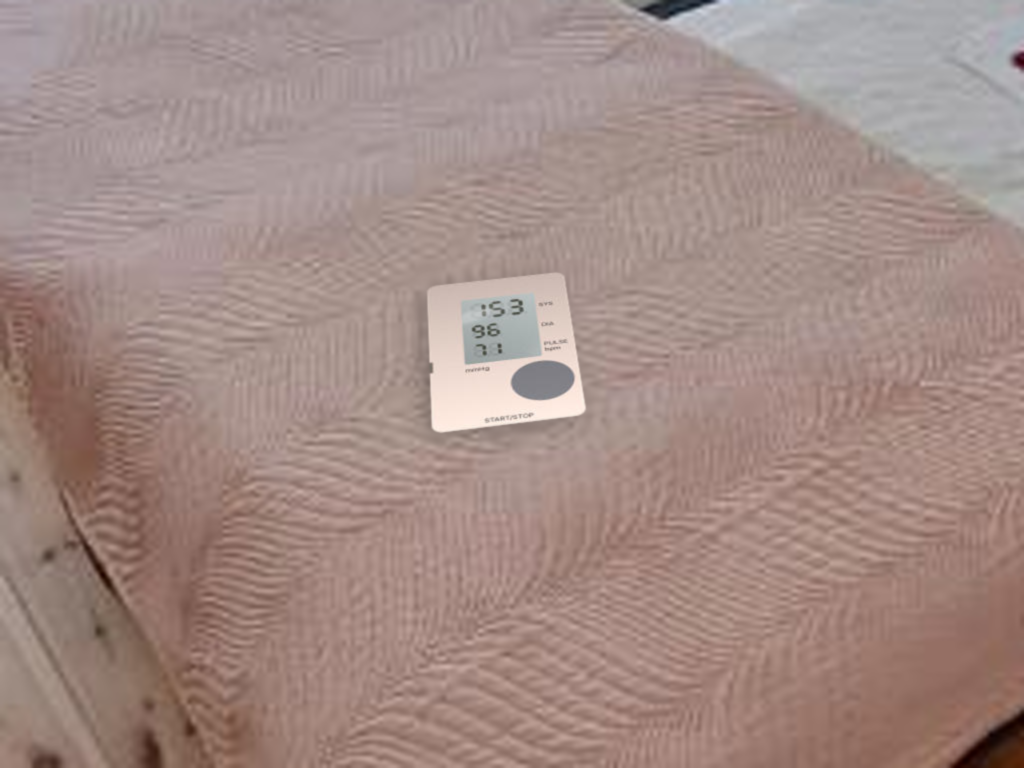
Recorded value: 71; bpm
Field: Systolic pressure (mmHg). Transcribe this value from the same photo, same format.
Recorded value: 153; mmHg
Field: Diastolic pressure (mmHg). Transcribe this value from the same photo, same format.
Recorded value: 96; mmHg
